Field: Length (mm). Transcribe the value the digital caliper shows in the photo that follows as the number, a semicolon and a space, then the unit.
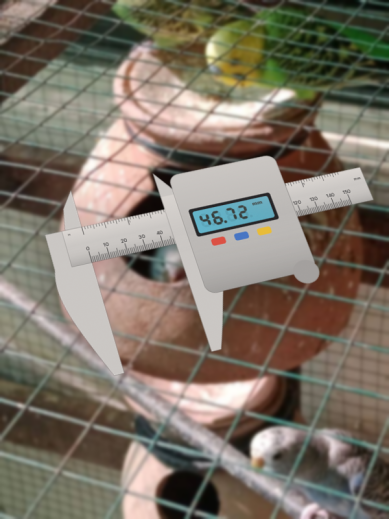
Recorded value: 46.72; mm
